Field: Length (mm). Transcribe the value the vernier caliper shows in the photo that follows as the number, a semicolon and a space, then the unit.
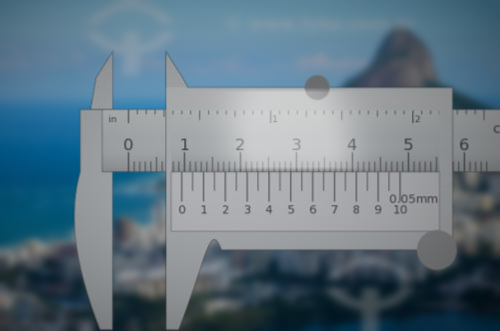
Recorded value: 9.5; mm
